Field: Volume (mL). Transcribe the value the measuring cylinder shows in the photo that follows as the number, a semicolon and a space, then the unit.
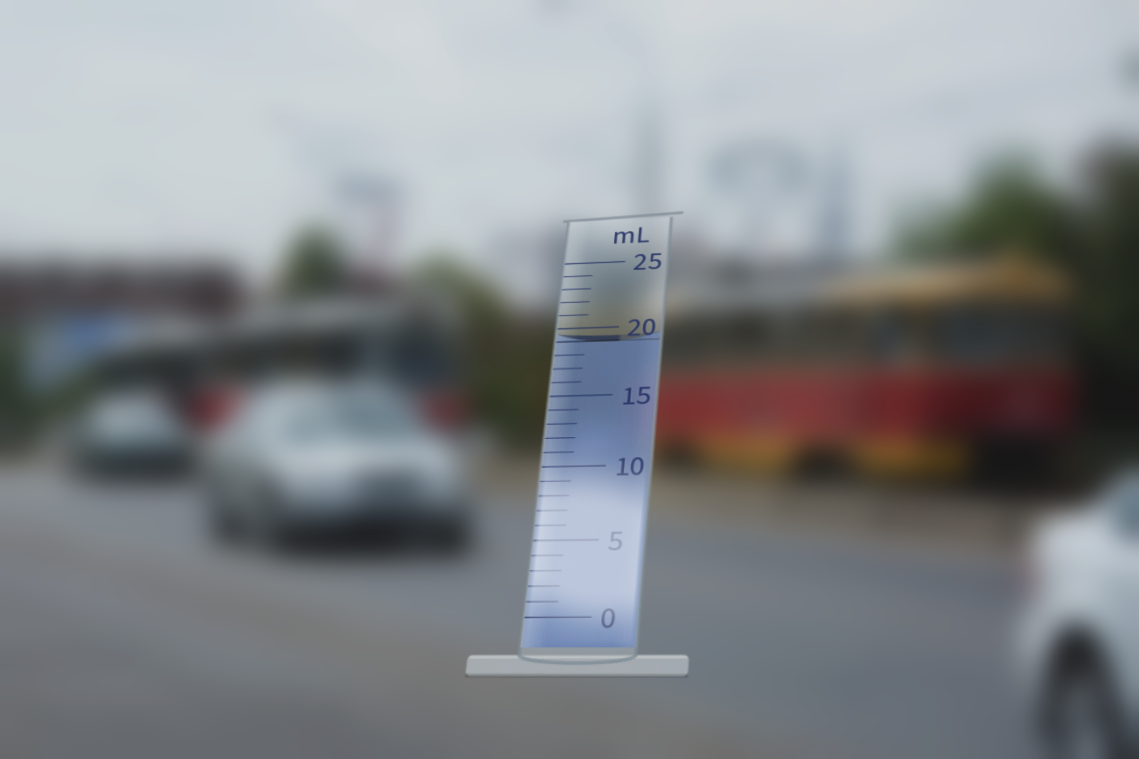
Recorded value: 19; mL
